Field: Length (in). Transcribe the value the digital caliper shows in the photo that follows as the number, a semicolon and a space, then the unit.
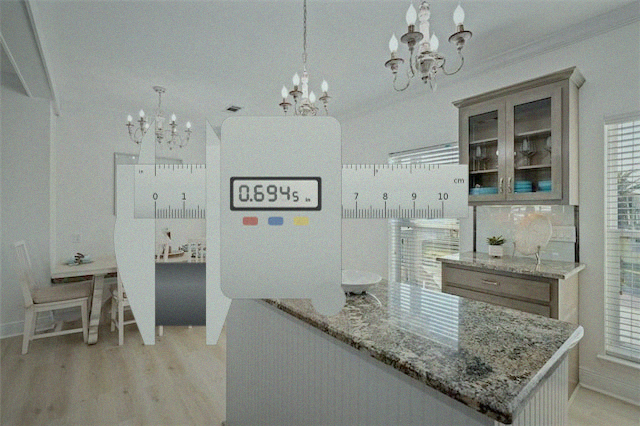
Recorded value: 0.6945; in
